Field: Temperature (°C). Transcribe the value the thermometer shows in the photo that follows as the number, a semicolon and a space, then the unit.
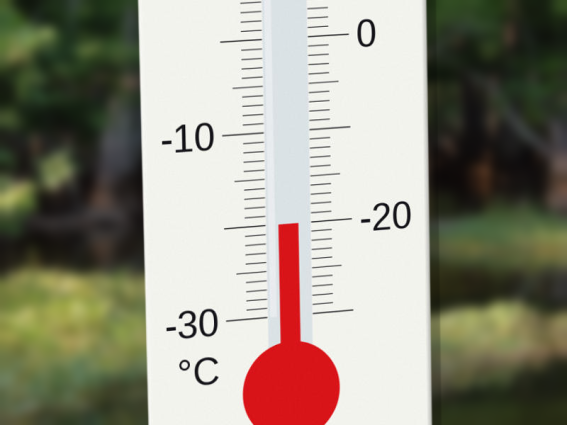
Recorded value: -20; °C
